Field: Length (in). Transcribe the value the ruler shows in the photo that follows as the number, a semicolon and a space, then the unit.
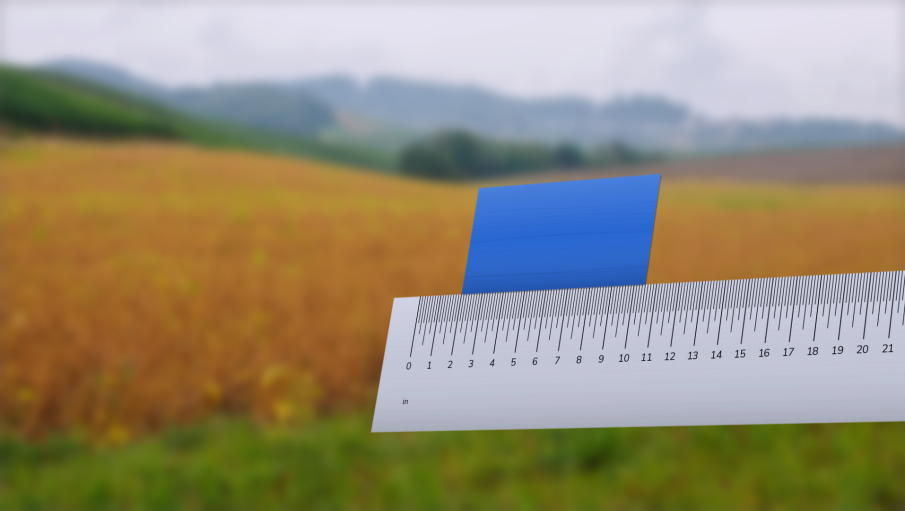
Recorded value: 8.5; in
